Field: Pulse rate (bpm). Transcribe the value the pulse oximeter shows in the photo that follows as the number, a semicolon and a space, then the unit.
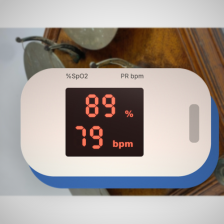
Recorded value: 79; bpm
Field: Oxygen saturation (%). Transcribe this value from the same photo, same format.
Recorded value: 89; %
